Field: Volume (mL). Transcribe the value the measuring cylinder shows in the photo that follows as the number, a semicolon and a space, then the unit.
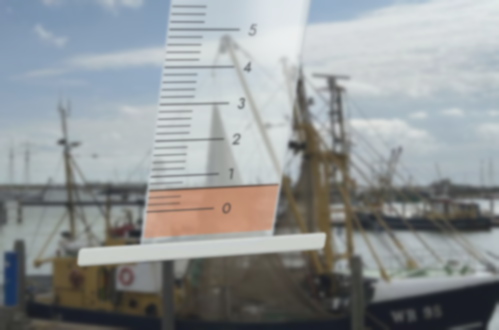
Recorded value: 0.6; mL
